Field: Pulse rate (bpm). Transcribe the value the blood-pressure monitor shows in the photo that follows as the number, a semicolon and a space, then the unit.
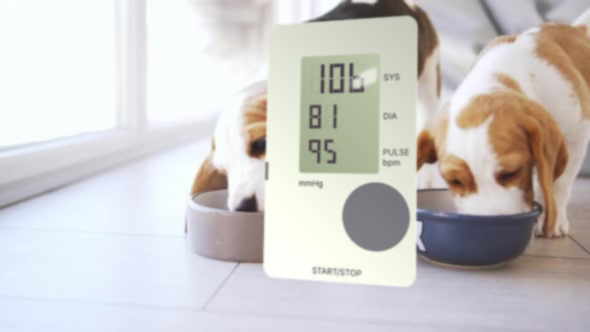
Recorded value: 95; bpm
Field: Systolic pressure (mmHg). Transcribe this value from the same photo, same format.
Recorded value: 106; mmHg
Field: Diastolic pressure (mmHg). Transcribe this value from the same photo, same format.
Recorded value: 81; mmHg
